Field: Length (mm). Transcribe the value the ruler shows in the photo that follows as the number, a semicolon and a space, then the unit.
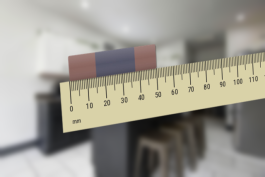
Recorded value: 50; mm
